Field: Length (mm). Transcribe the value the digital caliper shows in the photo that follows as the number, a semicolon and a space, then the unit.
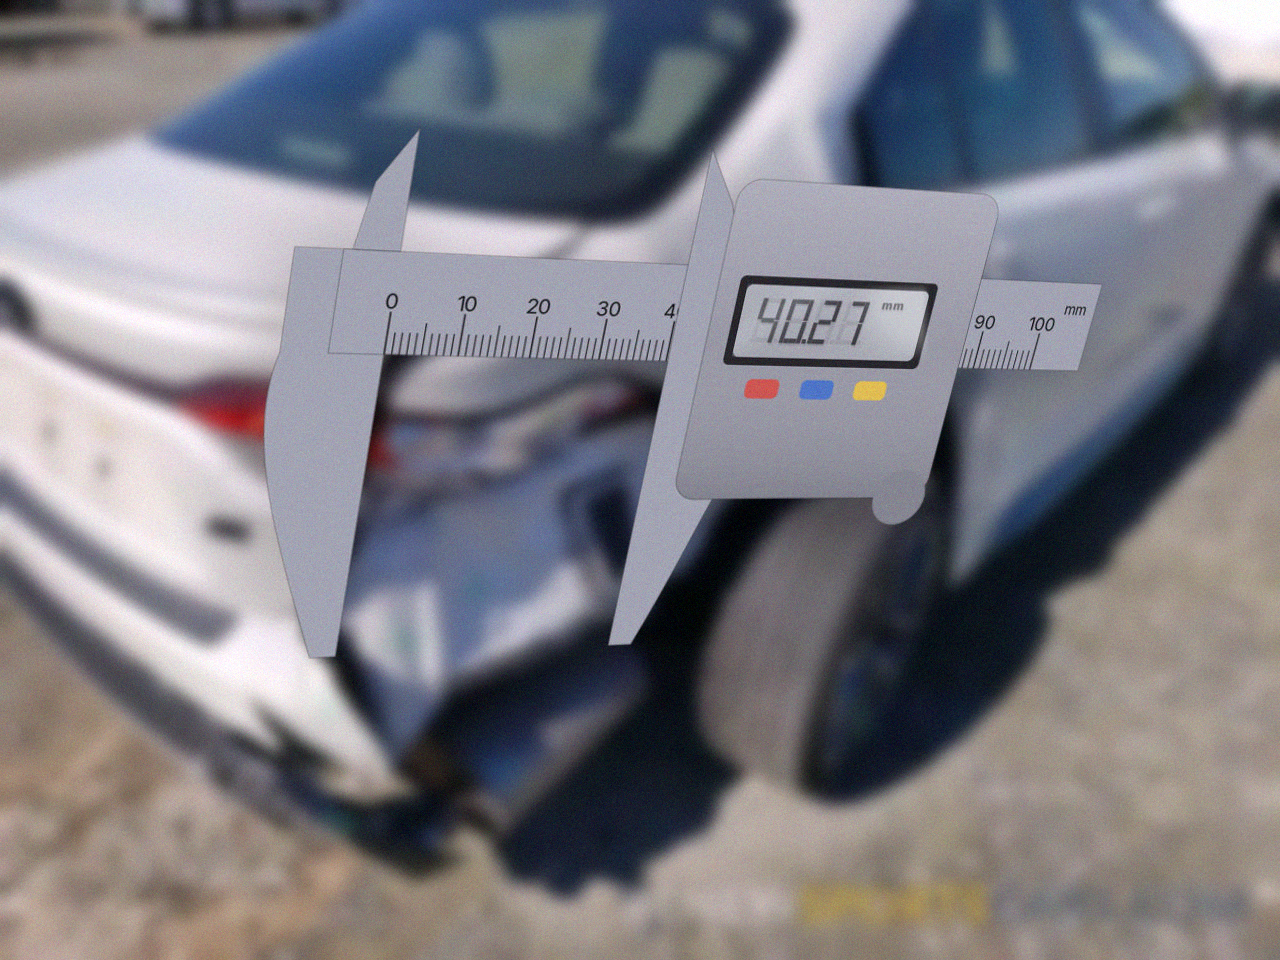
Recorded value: 40.27; mm
